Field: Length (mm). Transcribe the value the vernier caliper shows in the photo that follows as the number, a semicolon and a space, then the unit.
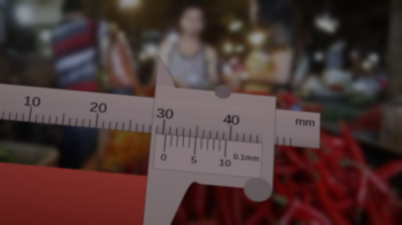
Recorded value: 30.4; mm
